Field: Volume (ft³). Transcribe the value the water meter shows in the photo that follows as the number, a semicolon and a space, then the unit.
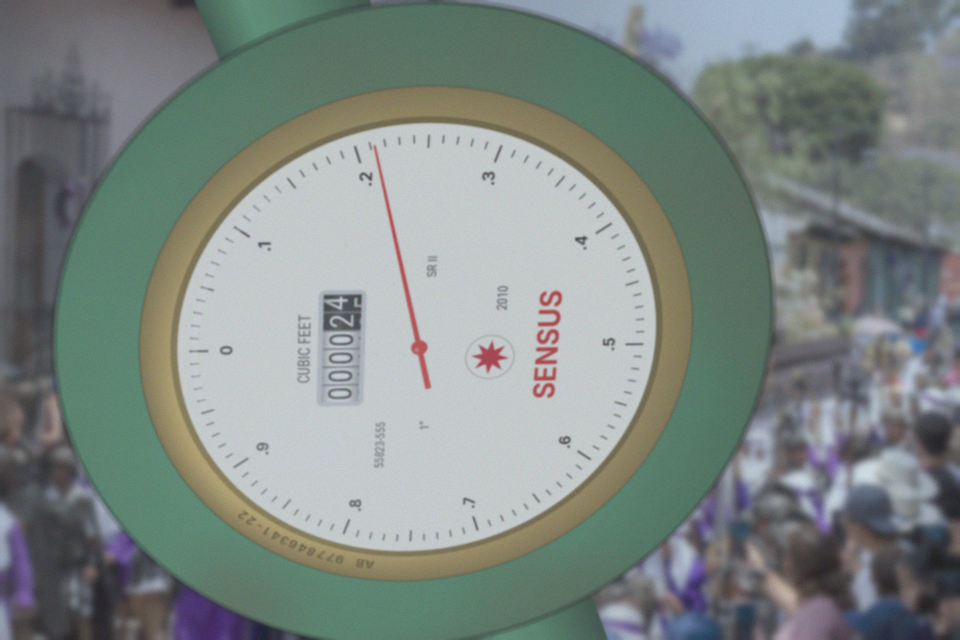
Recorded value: 24.21; ft³
